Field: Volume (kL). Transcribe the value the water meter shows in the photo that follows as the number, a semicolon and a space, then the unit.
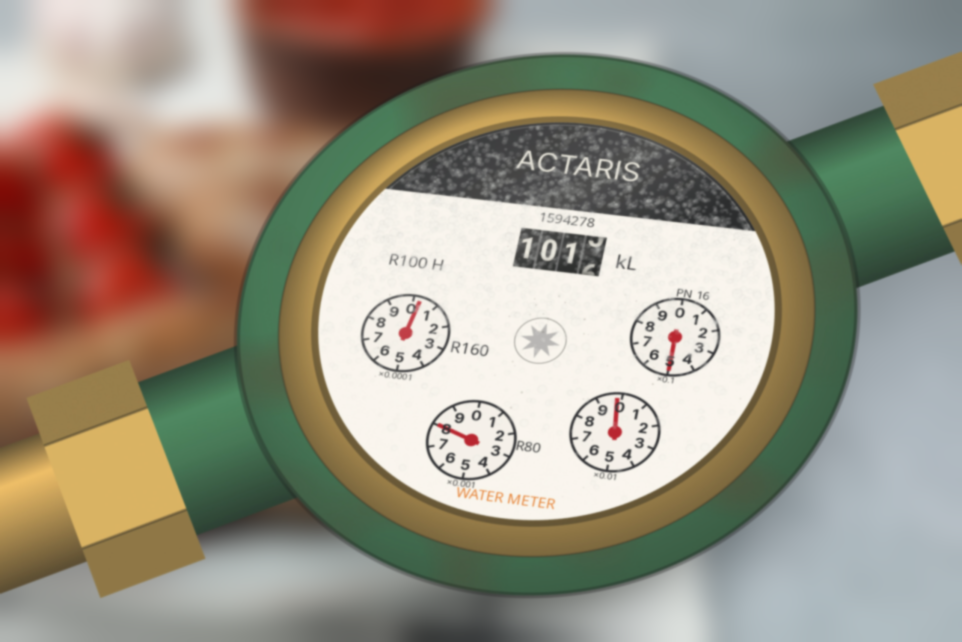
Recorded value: 1015.4980; kL
